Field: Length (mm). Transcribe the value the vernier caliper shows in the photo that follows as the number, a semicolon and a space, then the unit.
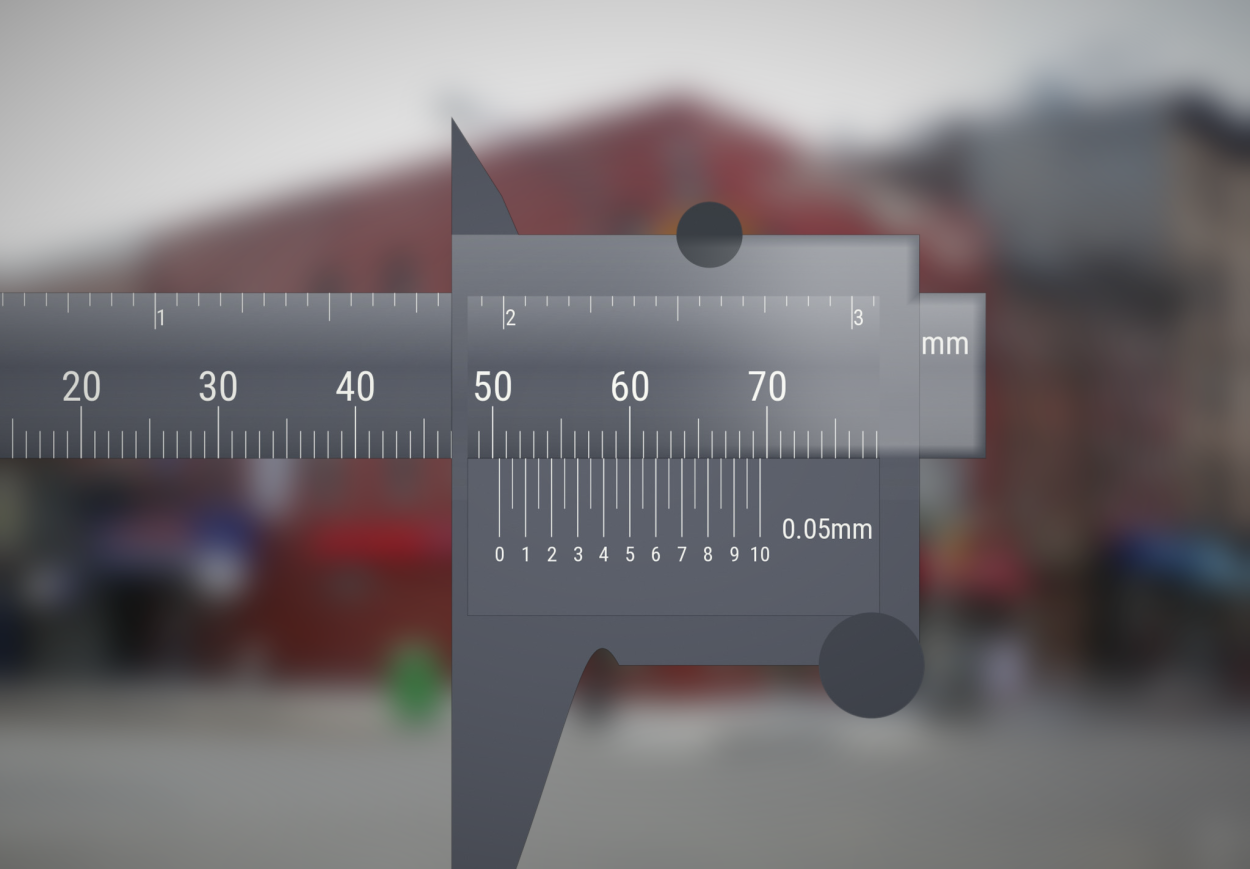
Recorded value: 50.5; mm
